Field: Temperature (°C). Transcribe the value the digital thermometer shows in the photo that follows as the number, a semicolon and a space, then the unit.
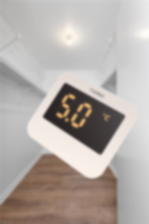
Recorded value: 5.0; °C
